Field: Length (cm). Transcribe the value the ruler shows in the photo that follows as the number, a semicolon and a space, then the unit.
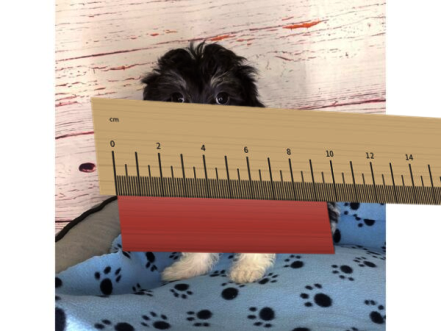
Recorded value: 9.5; cm
